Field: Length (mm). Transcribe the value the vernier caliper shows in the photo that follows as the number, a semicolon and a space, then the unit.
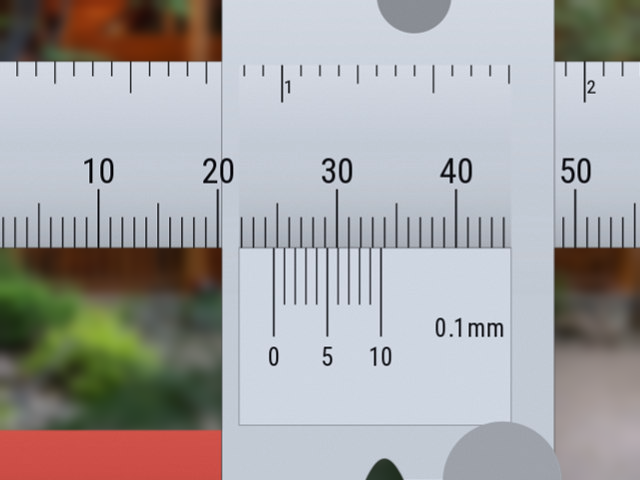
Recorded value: 24.7; mm
